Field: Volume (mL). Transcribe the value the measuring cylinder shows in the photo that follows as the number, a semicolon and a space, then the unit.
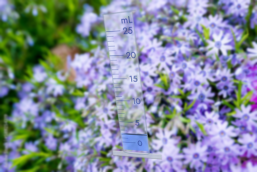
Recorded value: 2; mL
